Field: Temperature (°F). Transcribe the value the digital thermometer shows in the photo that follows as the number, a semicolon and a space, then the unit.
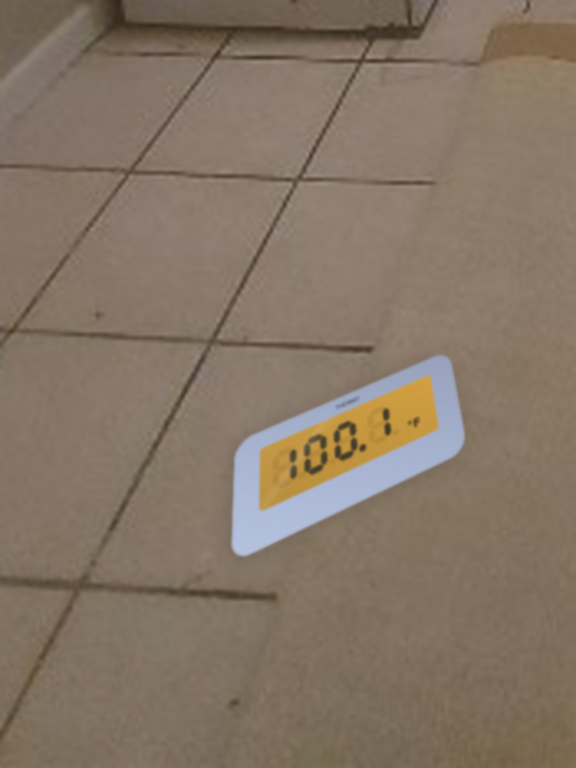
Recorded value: 100.1; °F
